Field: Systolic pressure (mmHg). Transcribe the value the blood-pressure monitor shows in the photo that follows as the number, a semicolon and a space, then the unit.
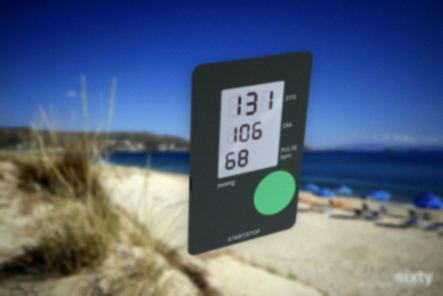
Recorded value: 131; mmHg
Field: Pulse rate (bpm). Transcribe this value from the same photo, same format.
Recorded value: 68; bpm
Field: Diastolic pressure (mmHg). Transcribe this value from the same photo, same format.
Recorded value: 106; mmHg
